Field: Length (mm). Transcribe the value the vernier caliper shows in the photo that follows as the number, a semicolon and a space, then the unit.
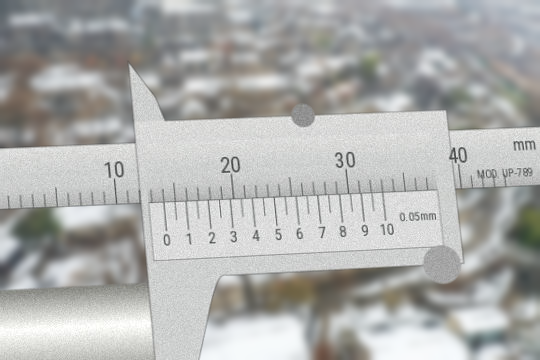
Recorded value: 14.0; mm
